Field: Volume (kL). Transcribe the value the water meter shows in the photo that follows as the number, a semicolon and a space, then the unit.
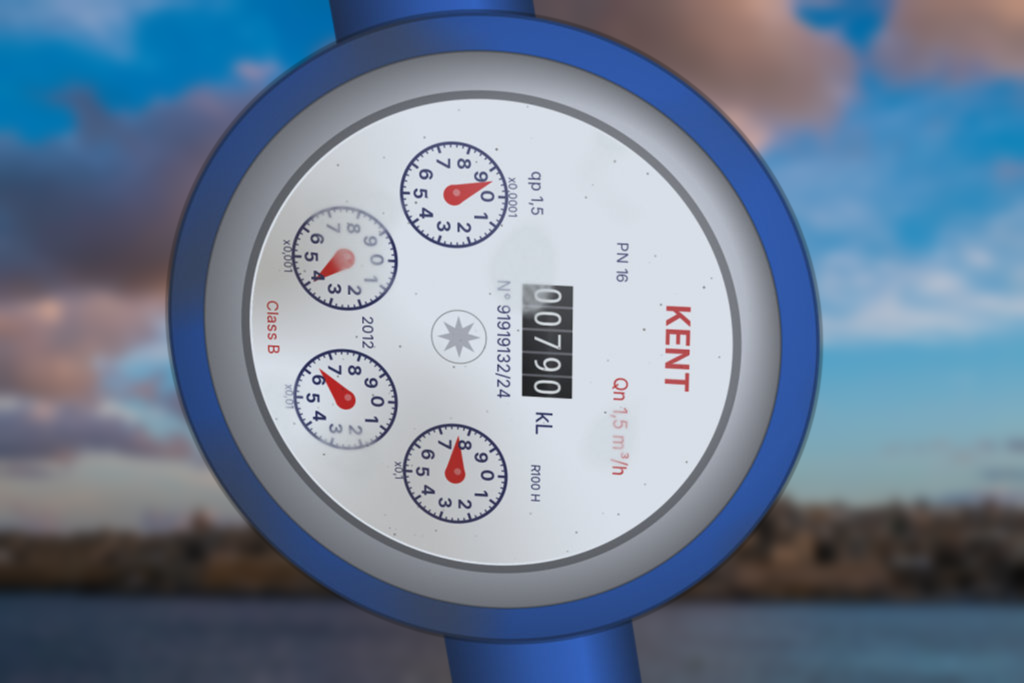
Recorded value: 790.7639; kL
